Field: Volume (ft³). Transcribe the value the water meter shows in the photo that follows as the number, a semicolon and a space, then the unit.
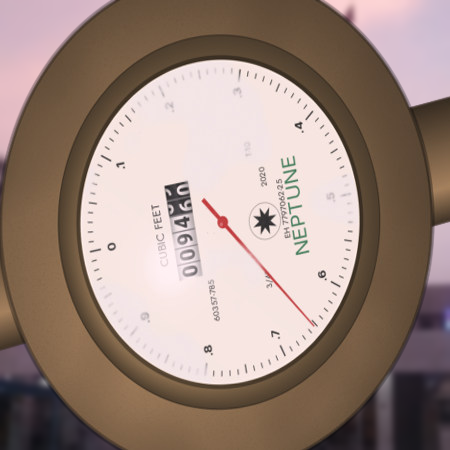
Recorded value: 9459.65; ft³
